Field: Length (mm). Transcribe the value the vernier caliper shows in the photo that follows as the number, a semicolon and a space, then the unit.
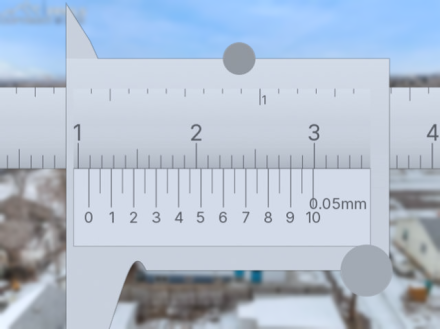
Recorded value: 10.9; mm
